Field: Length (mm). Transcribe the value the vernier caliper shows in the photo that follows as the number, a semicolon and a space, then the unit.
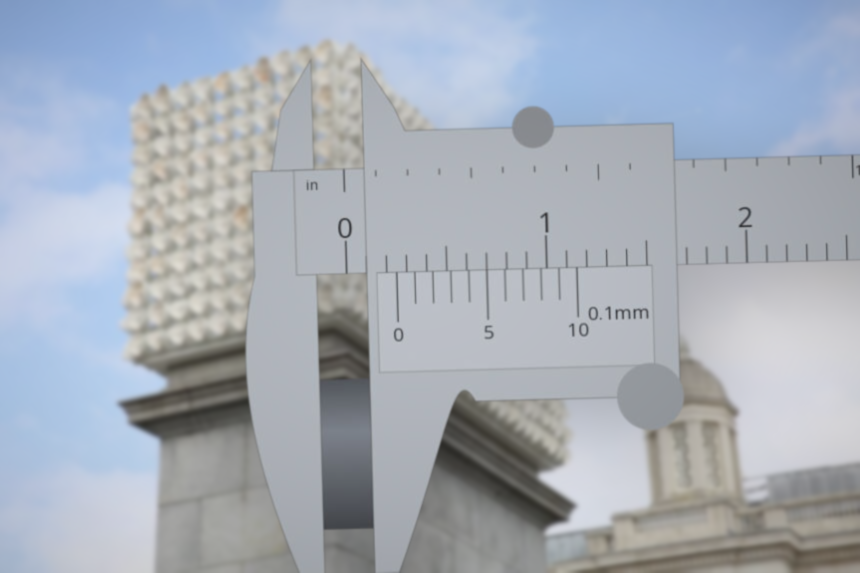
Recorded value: 2.5; mm
